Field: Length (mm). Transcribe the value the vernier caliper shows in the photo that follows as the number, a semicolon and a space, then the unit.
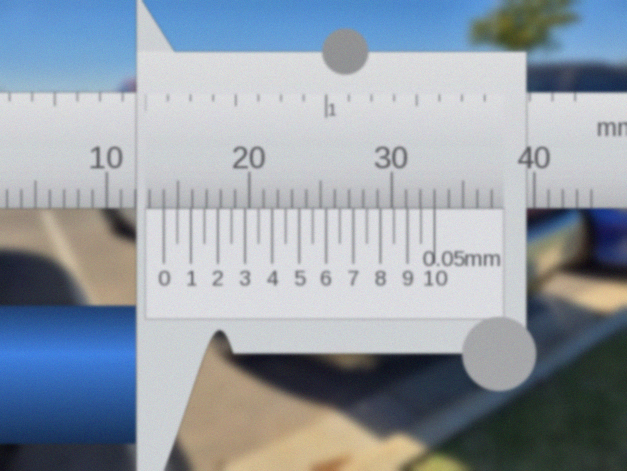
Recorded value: 14.0; mm
